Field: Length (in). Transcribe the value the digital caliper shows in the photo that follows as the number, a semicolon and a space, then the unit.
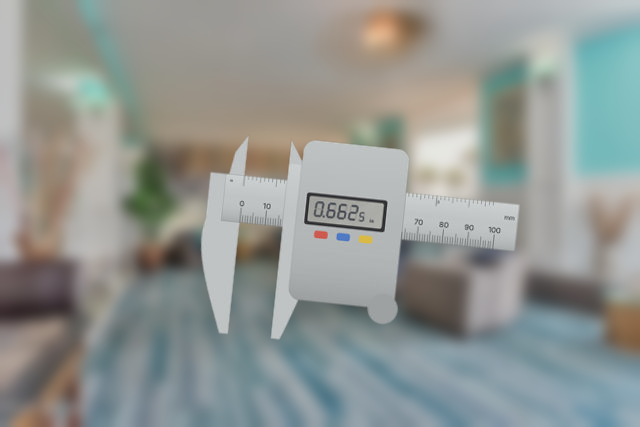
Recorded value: 0.6625; in
